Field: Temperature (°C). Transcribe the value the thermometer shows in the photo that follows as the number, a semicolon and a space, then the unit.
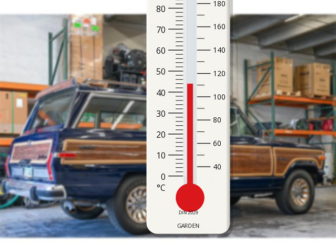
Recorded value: 44; °C
